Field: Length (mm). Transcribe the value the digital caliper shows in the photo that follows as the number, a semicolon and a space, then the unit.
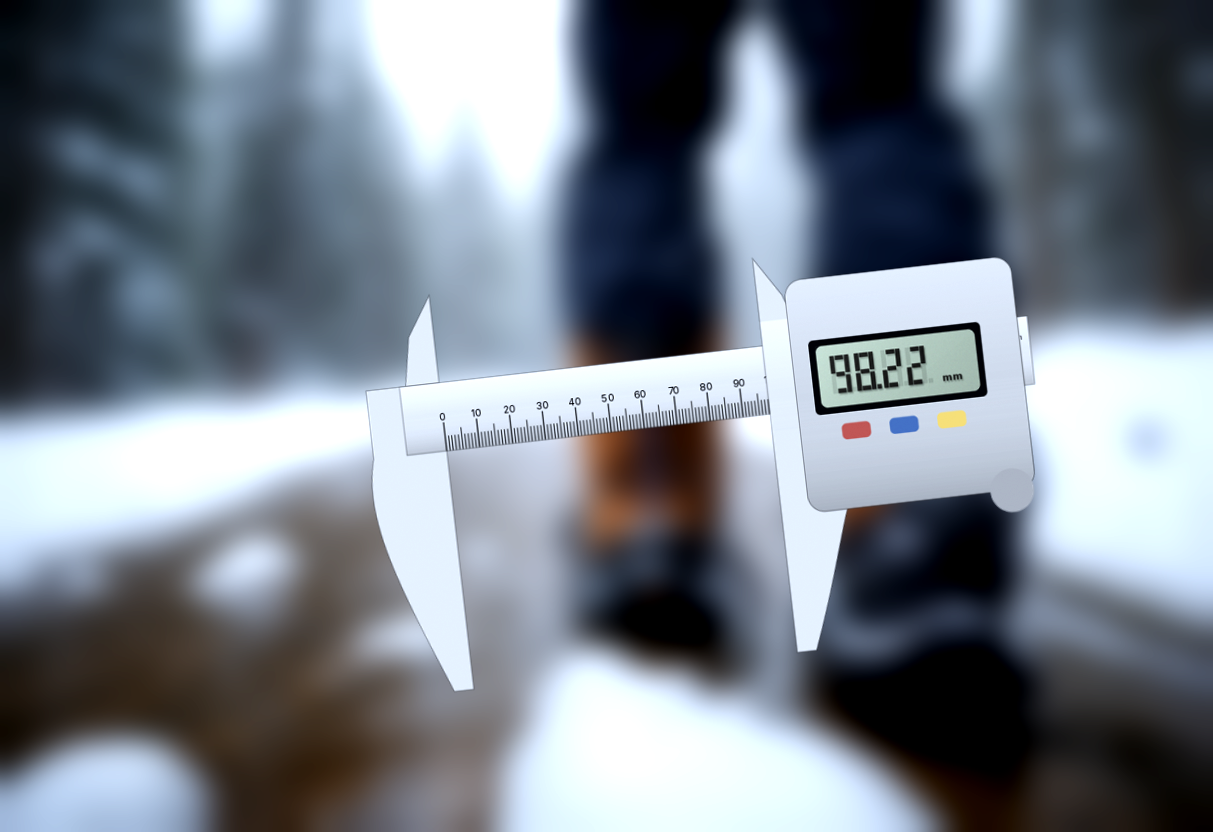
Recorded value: 98.22; mm
